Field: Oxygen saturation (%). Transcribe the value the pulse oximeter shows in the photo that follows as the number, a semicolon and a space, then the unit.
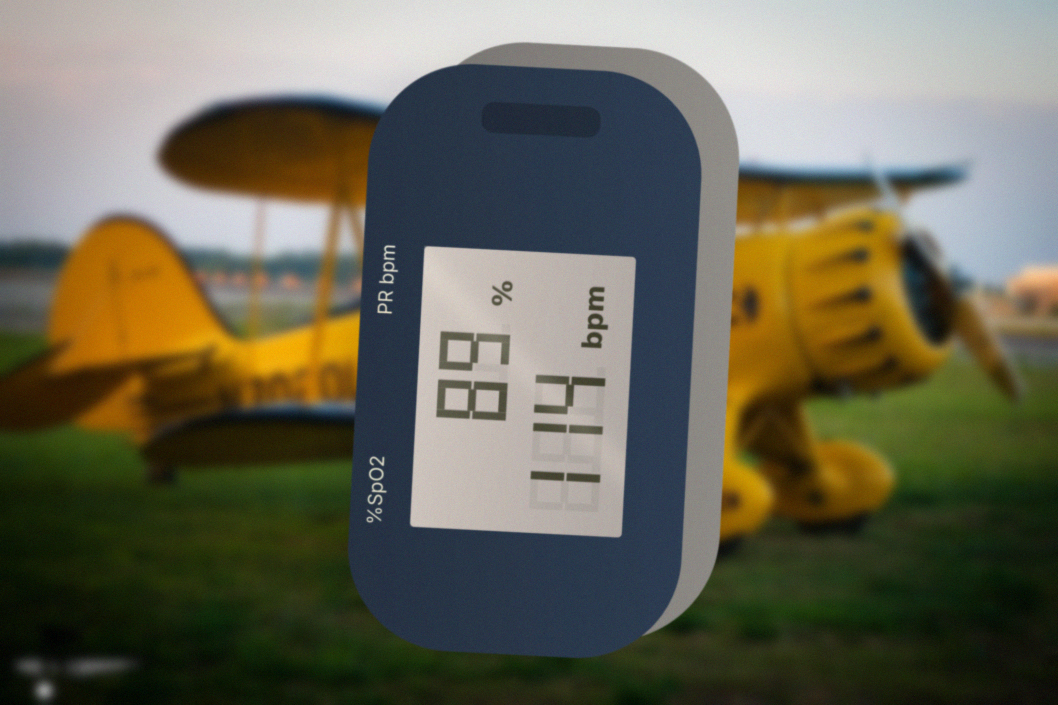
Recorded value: 89; %
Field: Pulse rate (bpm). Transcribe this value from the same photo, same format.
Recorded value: 114; bpm
